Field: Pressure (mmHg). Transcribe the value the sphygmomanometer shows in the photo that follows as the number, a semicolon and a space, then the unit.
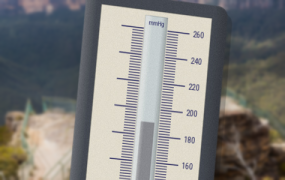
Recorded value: 190; mmHg
